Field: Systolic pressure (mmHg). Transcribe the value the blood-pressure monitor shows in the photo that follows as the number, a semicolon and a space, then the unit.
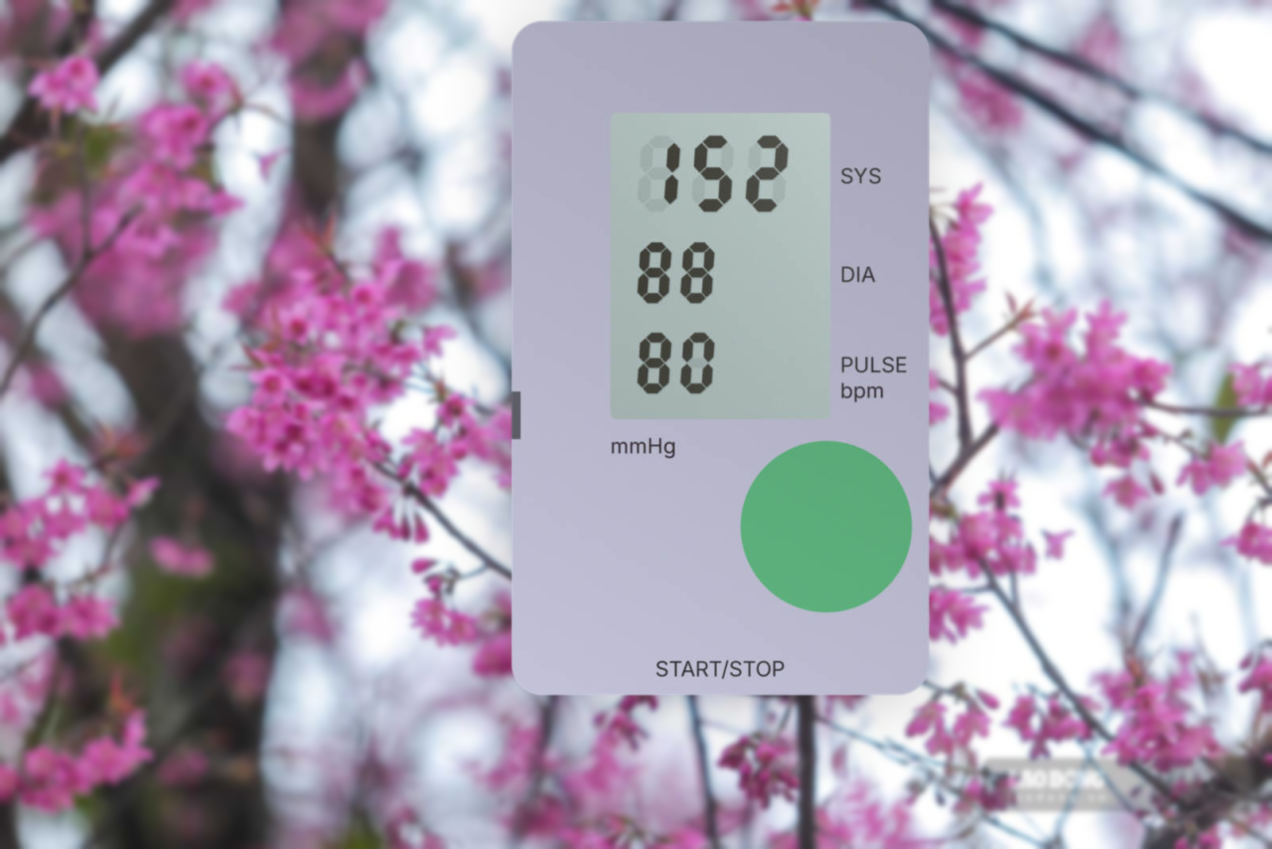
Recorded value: 152; mmHg
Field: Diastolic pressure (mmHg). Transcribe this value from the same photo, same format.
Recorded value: 88; mmHg
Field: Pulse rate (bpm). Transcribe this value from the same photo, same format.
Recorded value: 80; bpm
